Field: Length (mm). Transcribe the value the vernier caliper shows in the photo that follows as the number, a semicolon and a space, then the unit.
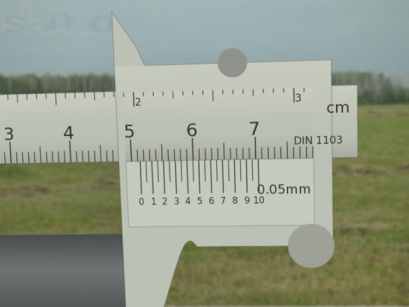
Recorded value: 51.4; mm
